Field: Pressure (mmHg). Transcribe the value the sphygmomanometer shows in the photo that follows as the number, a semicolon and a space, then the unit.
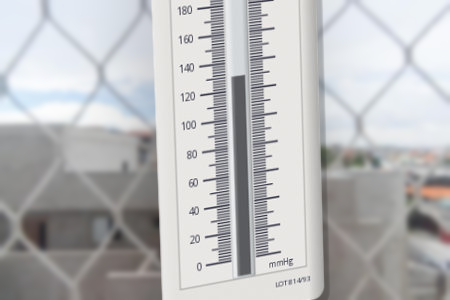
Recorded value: 130; mmHg
